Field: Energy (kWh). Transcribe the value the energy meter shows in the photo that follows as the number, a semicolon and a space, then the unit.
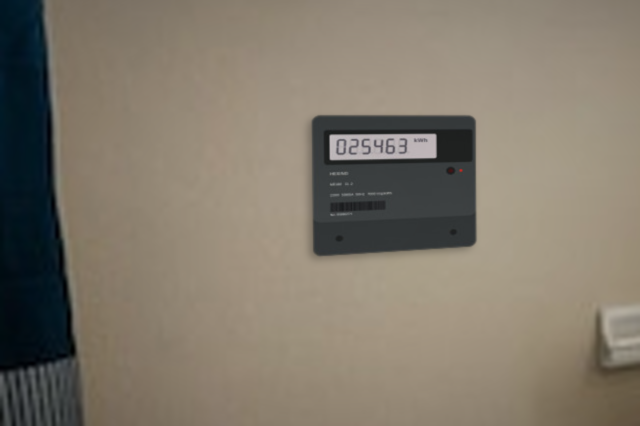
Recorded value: 25463; kWh
